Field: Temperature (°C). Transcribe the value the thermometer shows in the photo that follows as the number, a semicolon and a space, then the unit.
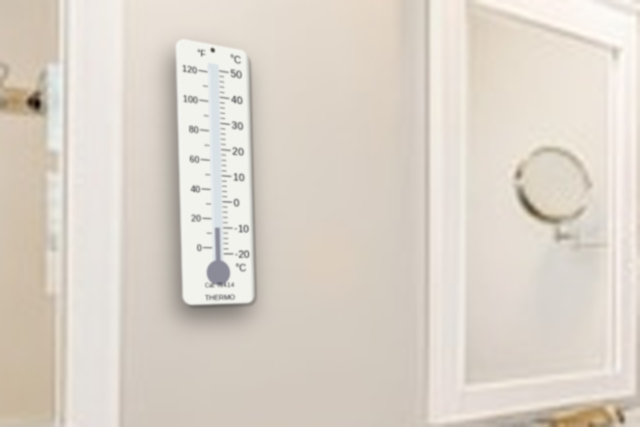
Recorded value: -10; °C
